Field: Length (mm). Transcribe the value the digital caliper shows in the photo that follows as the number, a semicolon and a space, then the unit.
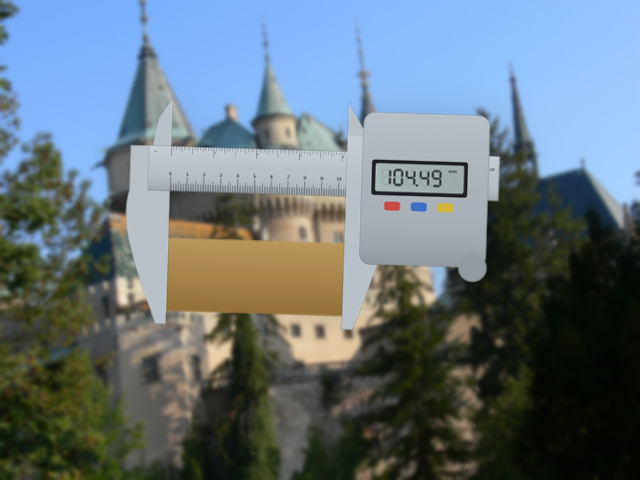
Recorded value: 104.49; mm
